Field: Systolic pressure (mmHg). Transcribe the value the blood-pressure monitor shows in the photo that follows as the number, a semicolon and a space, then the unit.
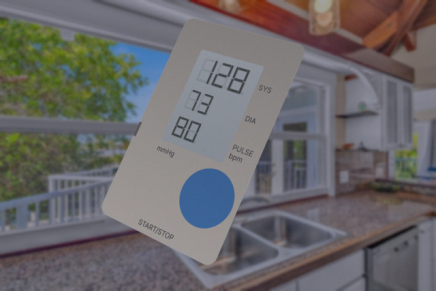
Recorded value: 128; mmHg
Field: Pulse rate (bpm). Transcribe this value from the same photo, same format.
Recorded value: 80; bpm
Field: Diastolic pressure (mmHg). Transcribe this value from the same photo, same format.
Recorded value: 73; mmHg
